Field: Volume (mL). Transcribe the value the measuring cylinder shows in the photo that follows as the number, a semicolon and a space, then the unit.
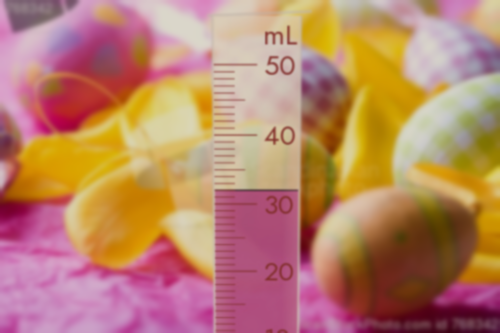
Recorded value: 32; mL
